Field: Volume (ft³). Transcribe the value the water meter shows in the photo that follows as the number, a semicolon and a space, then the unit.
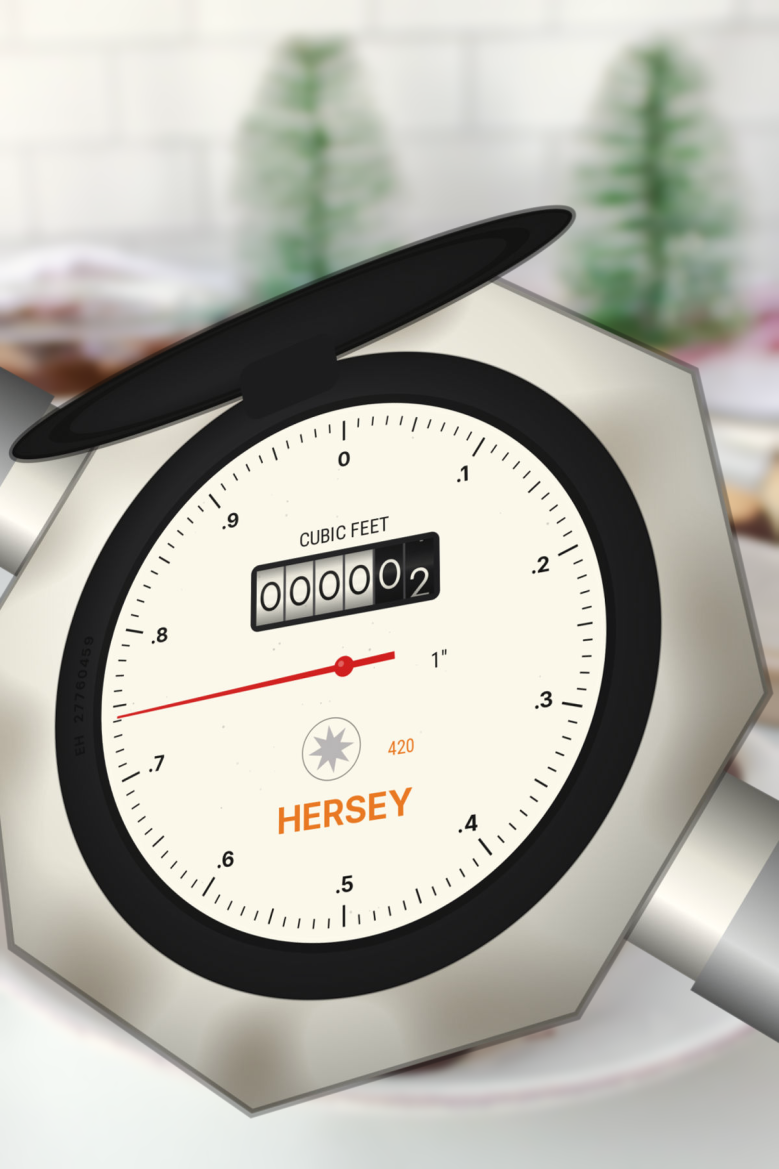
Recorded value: 1.74; ft³
